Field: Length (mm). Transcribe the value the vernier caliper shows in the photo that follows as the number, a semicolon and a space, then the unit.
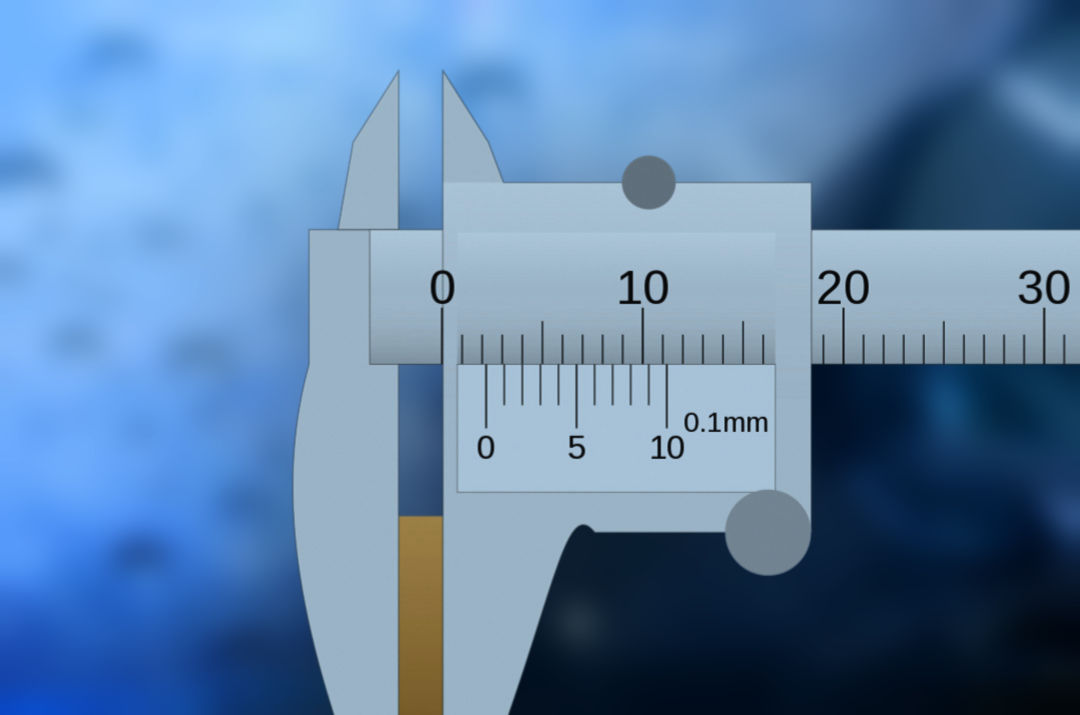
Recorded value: 2.2; mm
